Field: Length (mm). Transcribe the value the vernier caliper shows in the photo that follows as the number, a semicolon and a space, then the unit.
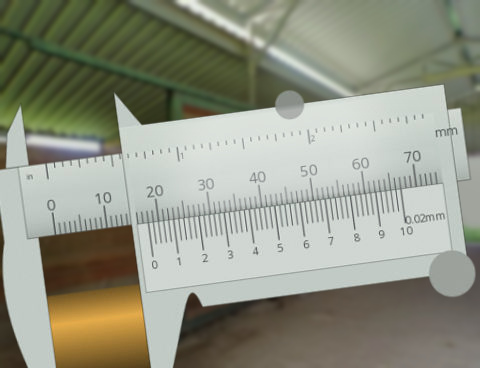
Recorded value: 18.0; mm
